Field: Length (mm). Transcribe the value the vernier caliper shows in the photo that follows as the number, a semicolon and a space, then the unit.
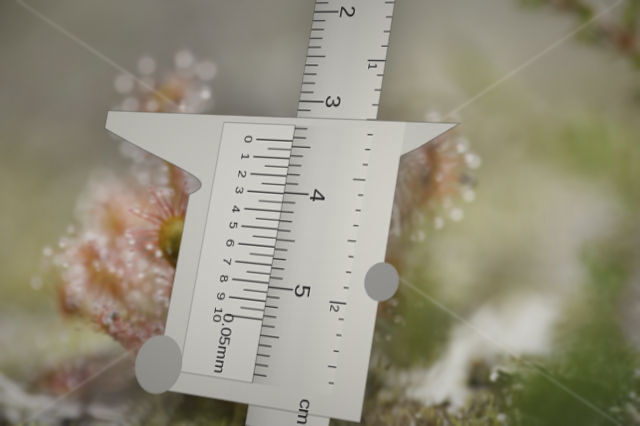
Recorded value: 34.4; mm
